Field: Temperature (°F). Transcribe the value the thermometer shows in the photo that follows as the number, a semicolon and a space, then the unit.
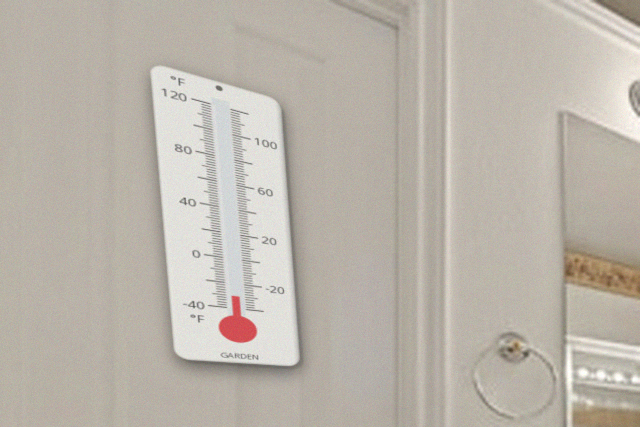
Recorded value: -30; °F
